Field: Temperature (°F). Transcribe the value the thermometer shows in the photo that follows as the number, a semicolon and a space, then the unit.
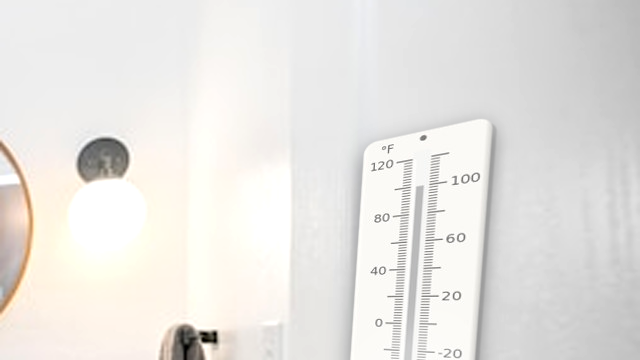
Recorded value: 100; °F
